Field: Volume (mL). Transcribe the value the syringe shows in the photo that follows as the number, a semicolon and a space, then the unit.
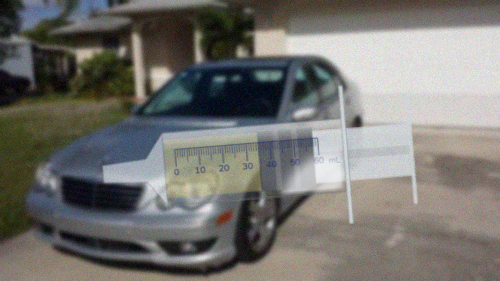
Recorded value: 35; mL
